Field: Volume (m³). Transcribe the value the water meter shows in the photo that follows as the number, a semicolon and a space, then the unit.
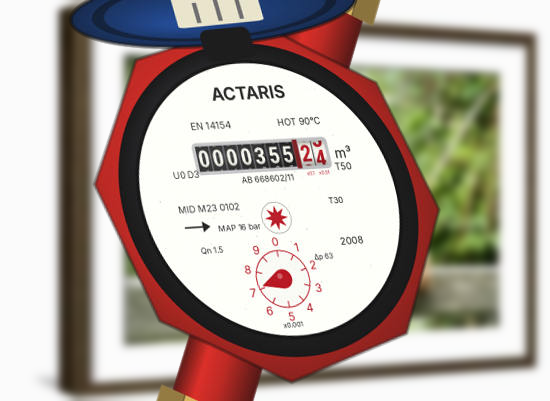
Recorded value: 355.237; m³
